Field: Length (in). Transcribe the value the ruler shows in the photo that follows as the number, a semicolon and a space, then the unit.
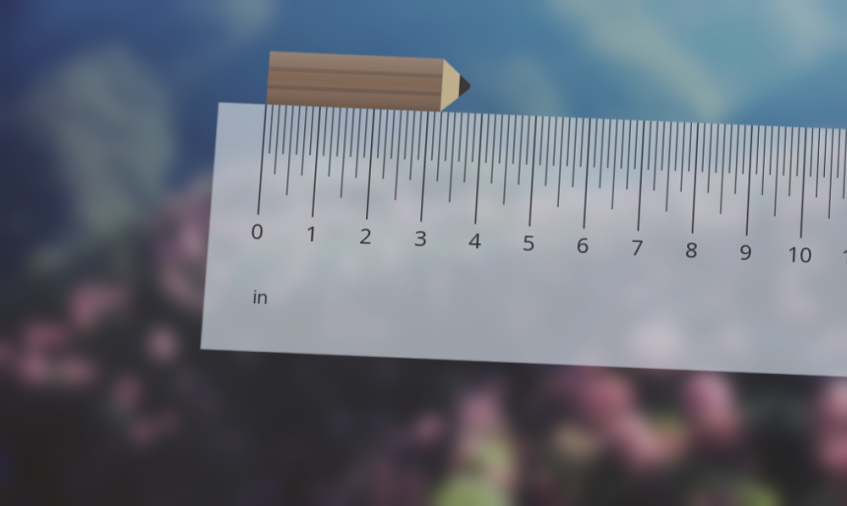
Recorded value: 3.75; in
